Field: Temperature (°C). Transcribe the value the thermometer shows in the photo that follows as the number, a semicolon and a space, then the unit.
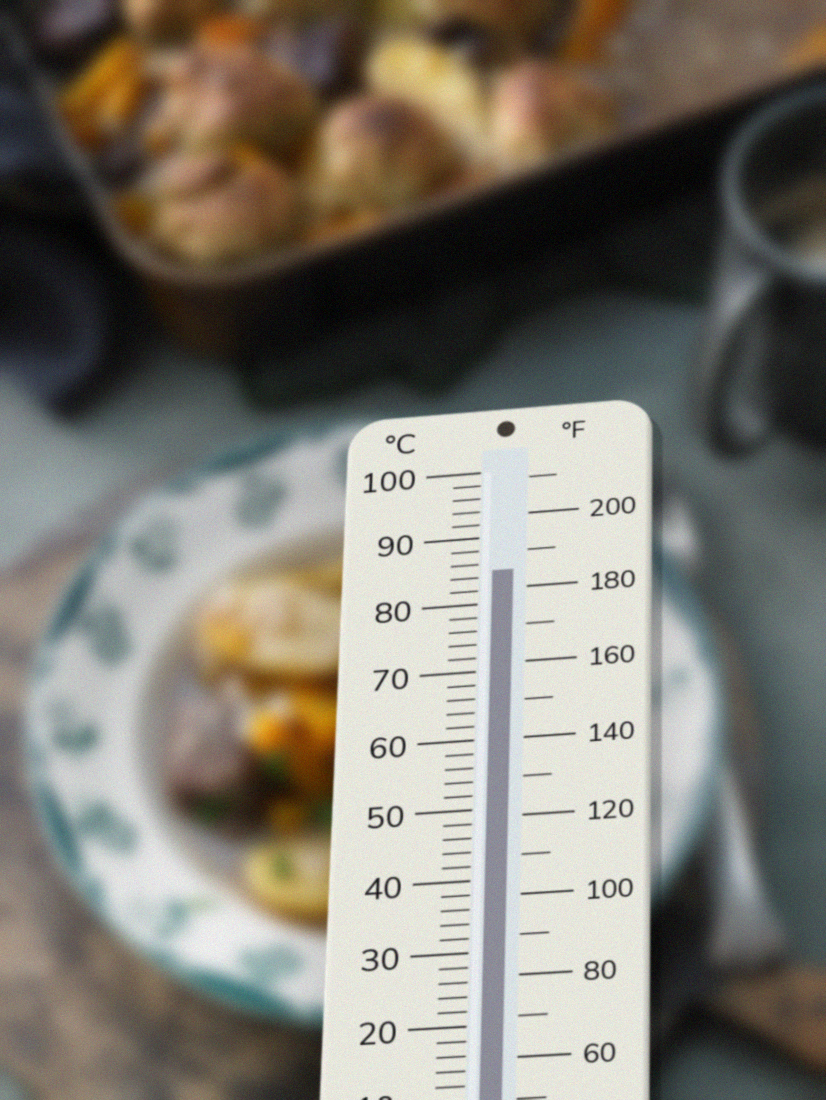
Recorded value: 85; °C
